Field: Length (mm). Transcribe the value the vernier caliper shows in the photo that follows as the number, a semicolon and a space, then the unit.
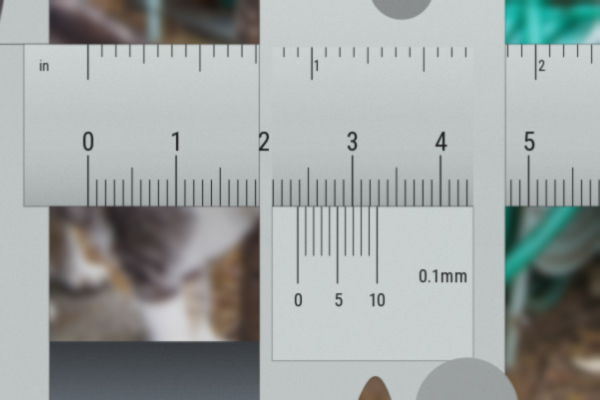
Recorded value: 23.8; mm
